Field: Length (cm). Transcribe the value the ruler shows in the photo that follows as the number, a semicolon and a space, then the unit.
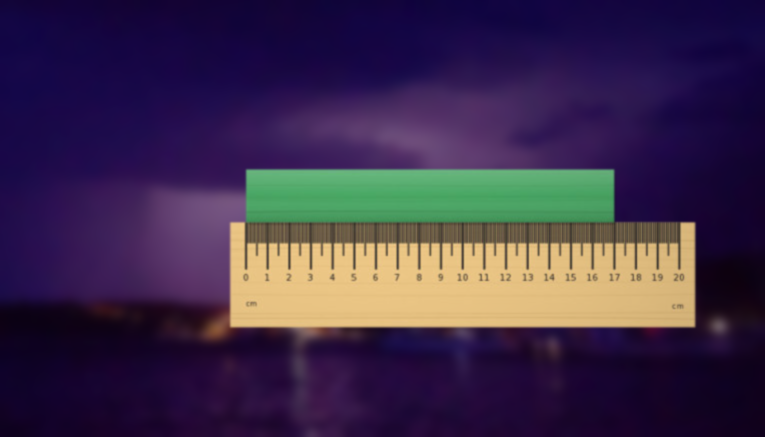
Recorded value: 17; cm
